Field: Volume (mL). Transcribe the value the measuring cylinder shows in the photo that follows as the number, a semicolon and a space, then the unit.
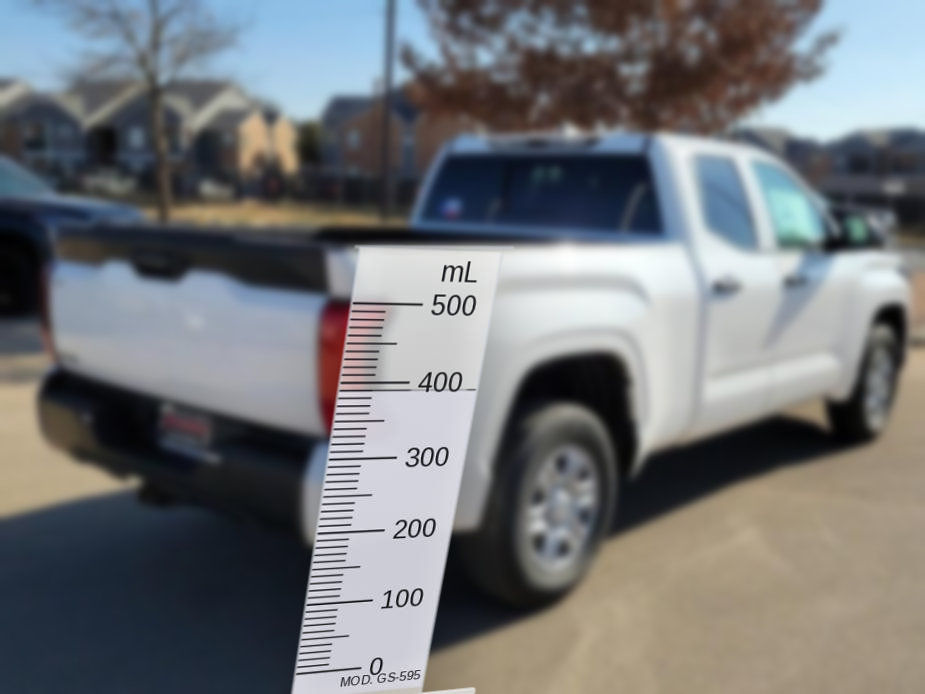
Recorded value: 390; mL
